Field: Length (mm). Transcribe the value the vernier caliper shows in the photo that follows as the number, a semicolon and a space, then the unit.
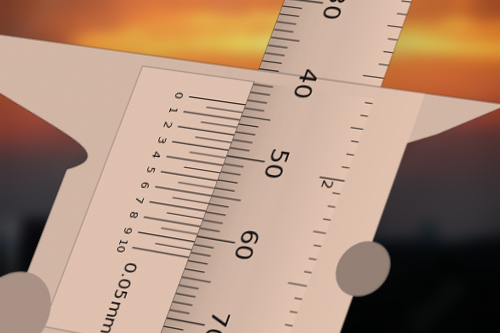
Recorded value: 43.6; mm
